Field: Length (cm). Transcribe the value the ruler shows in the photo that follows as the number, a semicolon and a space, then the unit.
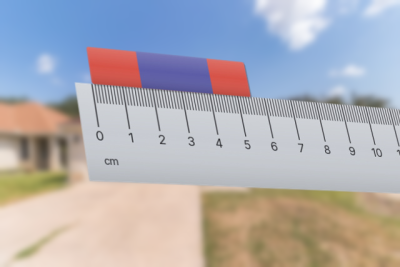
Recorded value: 5.5; cm
